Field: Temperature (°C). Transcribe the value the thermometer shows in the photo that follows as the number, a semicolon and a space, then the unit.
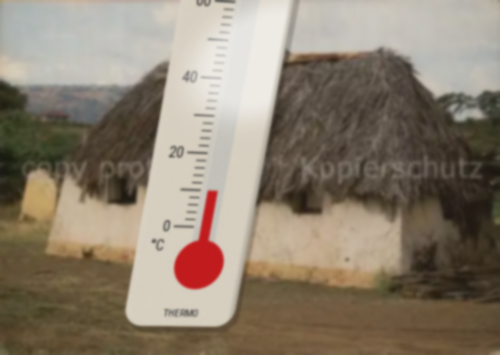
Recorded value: 10; °C
